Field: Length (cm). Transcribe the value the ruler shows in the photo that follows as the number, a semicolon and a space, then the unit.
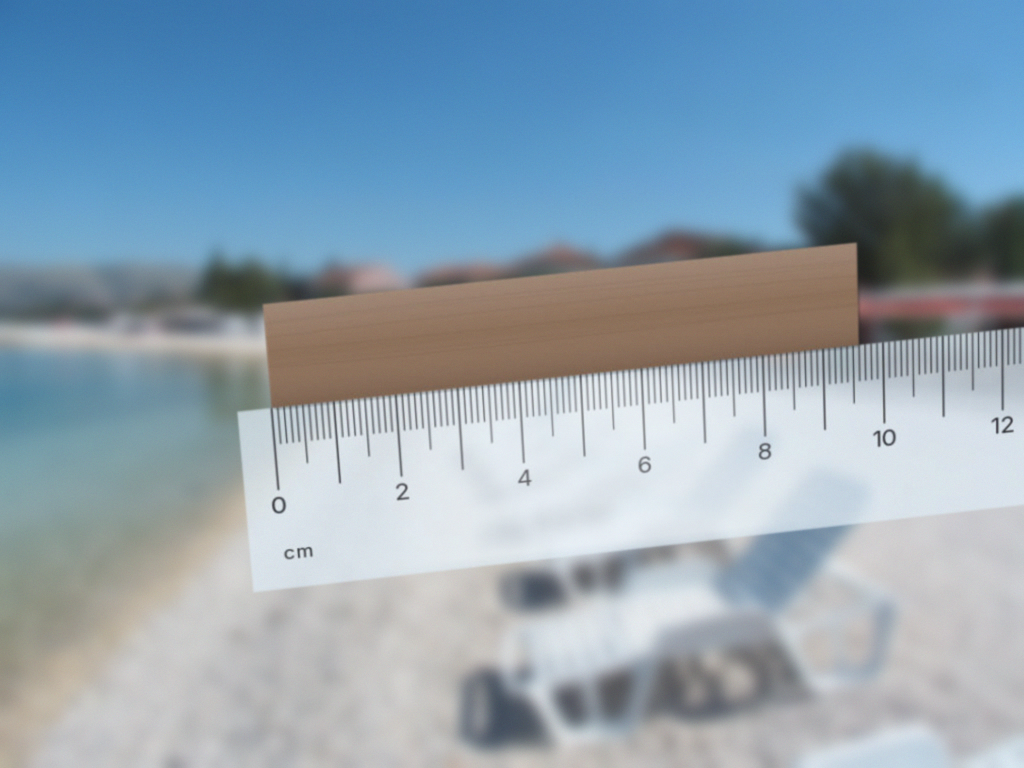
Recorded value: 9.6; cm
